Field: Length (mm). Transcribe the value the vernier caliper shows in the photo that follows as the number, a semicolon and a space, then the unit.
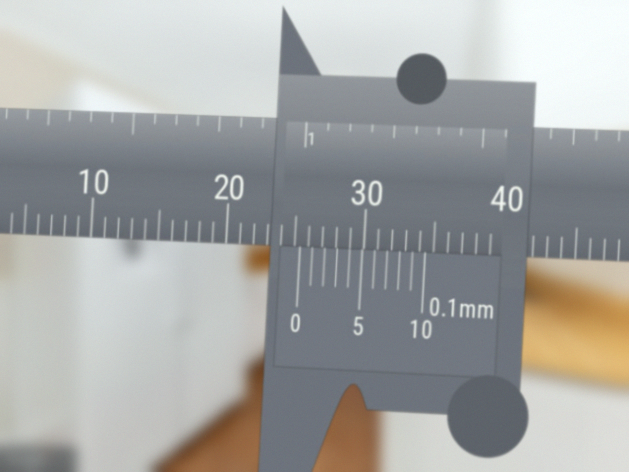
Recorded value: 25.4; mm
